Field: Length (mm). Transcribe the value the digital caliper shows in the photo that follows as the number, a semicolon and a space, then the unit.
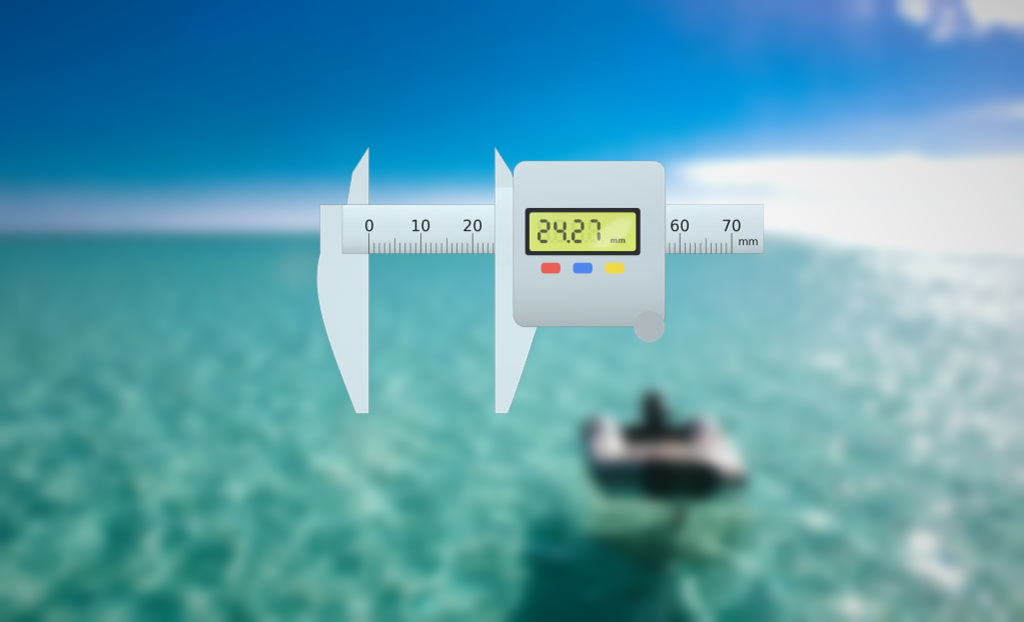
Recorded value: 24.27; mm
